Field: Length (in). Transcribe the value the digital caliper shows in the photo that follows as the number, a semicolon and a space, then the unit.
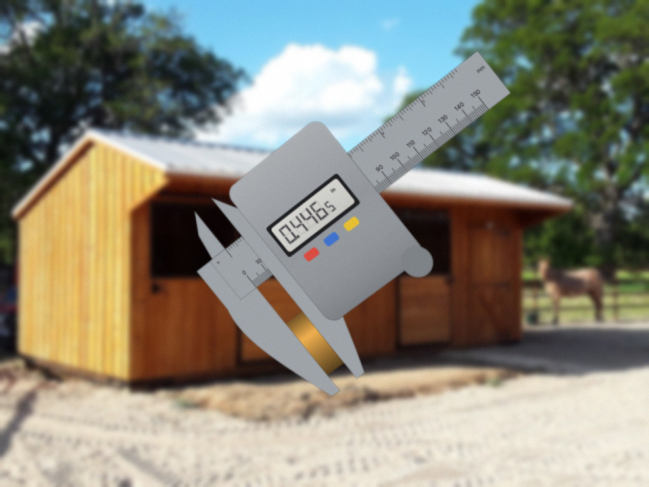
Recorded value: 0.4465; in
